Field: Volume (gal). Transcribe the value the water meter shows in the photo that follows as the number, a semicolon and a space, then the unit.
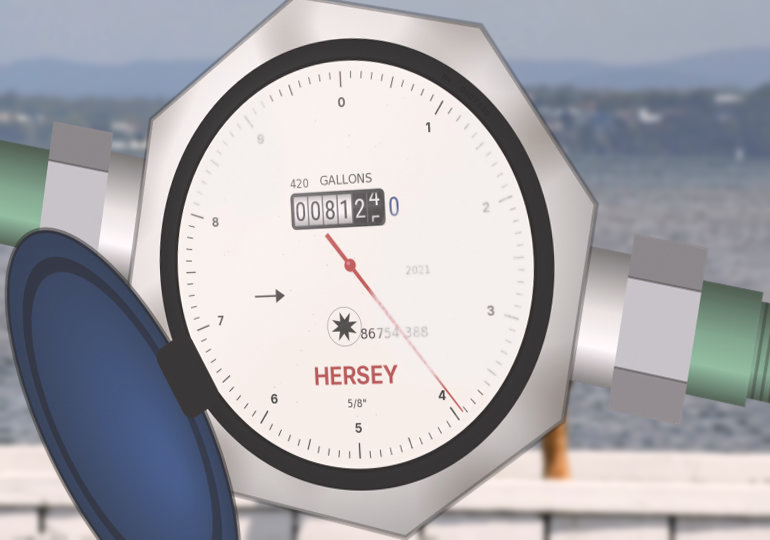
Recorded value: 81243.9; gal
